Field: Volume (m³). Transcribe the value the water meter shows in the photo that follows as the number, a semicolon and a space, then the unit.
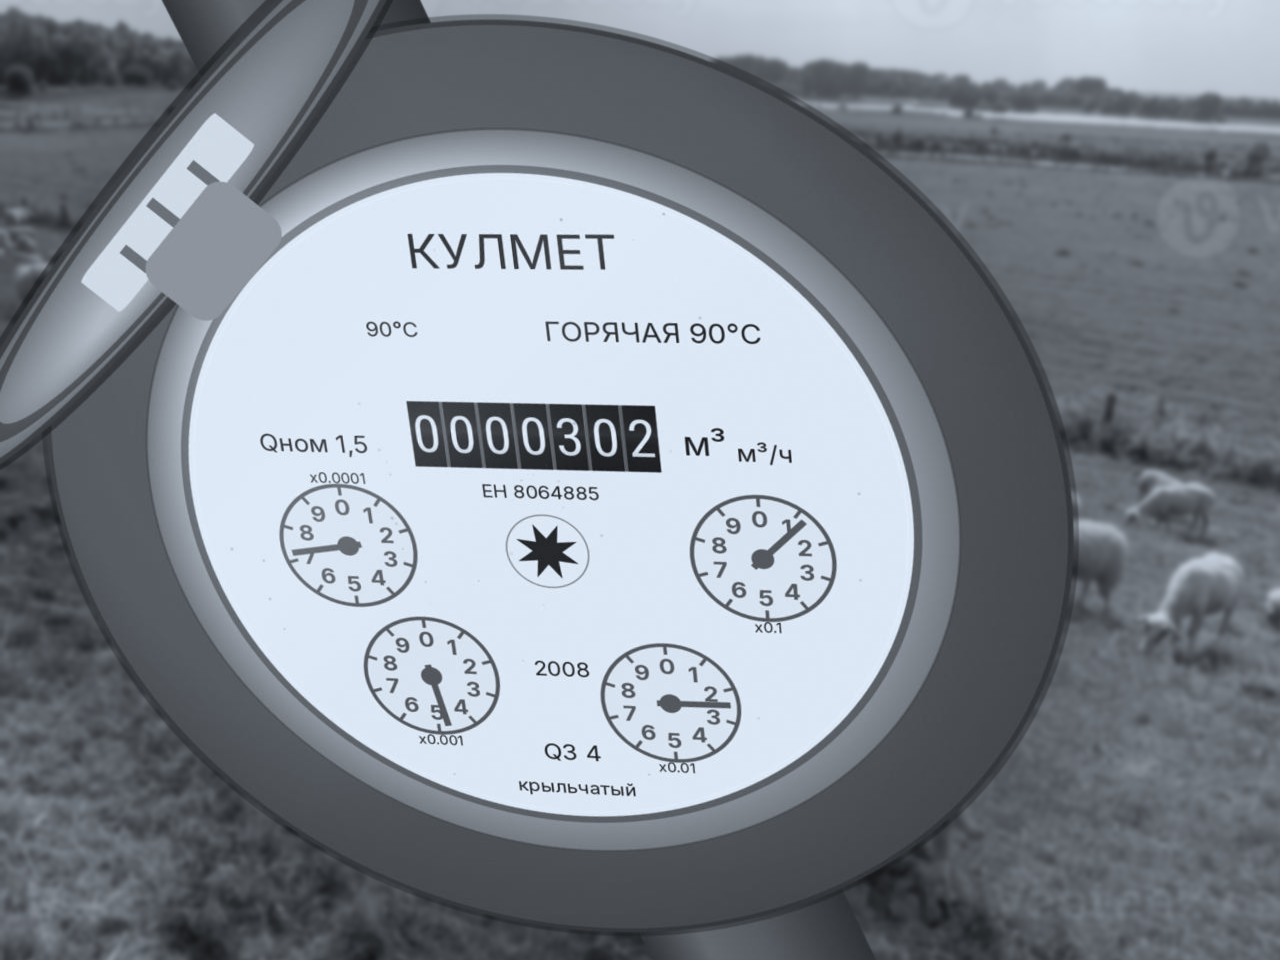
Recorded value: 302.1247; m³
